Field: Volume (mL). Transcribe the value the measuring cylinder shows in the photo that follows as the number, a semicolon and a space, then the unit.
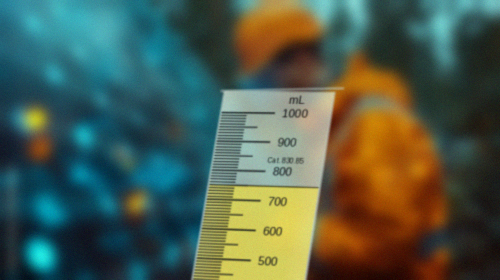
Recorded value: 750; mL
